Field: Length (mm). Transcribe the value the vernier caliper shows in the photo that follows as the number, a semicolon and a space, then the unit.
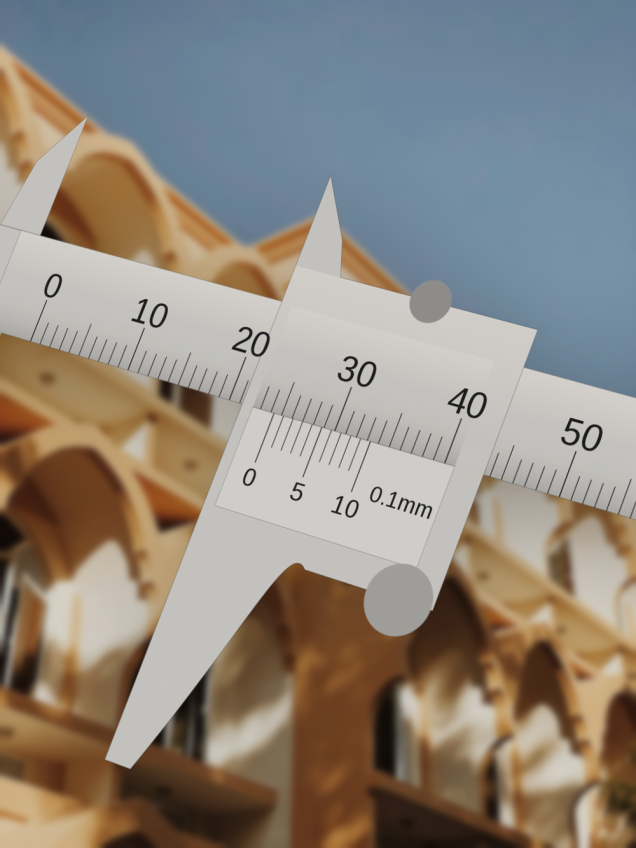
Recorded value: 24.3; mm
